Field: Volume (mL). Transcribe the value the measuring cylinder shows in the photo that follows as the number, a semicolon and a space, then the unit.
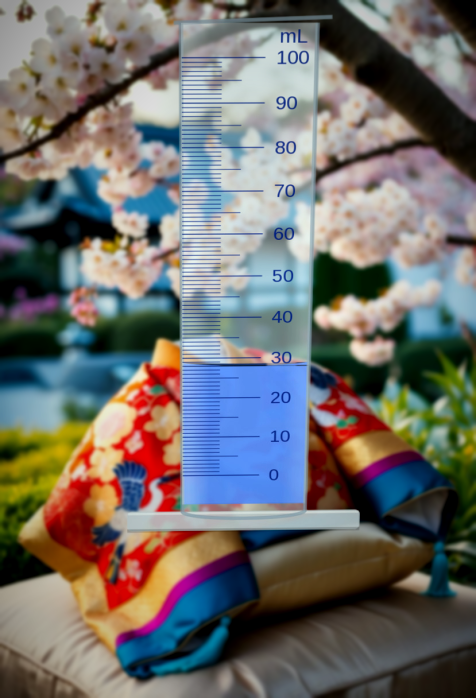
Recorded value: 28; mL
